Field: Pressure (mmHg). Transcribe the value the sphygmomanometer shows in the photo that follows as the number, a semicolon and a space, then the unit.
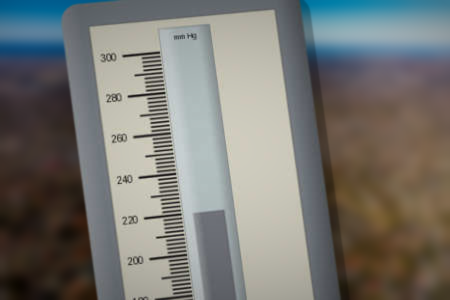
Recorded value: 220; mmHg
